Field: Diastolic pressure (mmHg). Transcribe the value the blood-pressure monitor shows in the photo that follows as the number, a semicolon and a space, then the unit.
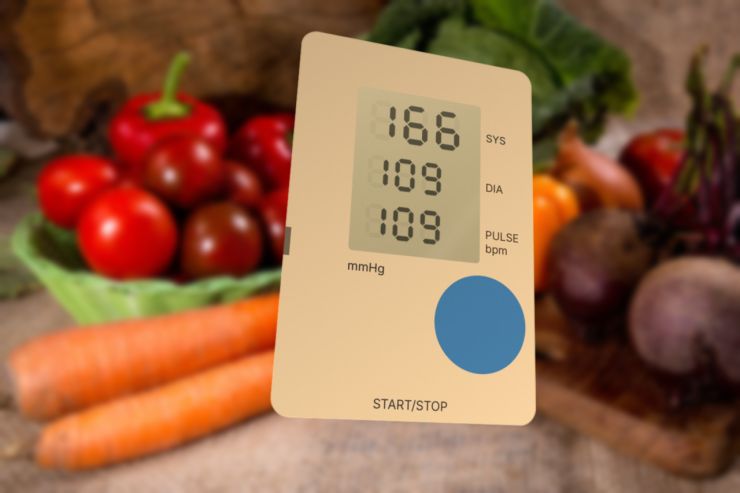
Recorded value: 109; mmHg
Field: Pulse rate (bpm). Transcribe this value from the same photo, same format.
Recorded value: 109; bpm
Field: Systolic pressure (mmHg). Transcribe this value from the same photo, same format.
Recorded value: 166; mmHg
